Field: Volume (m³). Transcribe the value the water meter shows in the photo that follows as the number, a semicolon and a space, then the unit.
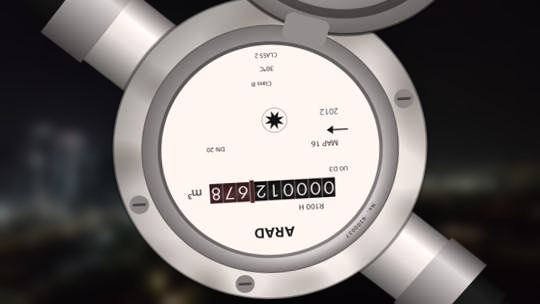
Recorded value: 12.678; m³
